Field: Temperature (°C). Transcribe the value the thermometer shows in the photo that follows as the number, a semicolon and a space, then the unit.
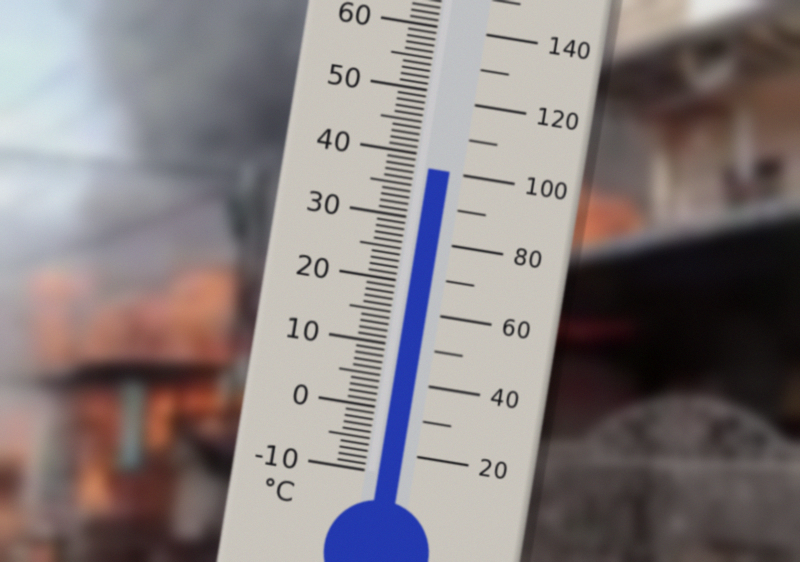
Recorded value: 38; °C
